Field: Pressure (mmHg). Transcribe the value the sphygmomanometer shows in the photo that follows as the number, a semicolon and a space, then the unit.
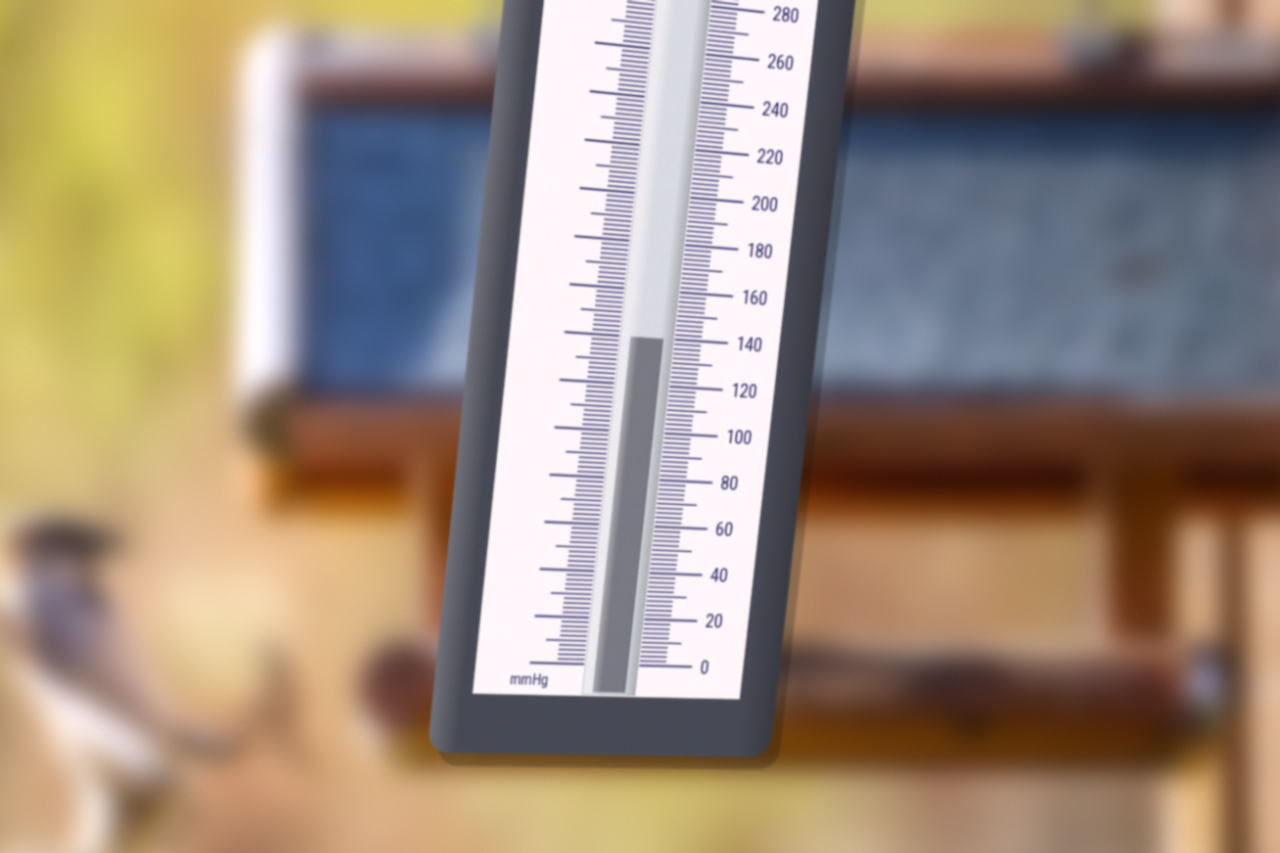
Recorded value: 140; mmHg
